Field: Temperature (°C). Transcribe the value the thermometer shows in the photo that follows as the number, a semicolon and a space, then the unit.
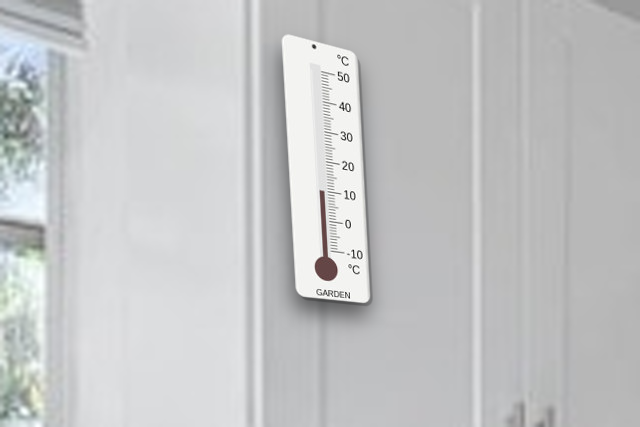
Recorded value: 10; °C
